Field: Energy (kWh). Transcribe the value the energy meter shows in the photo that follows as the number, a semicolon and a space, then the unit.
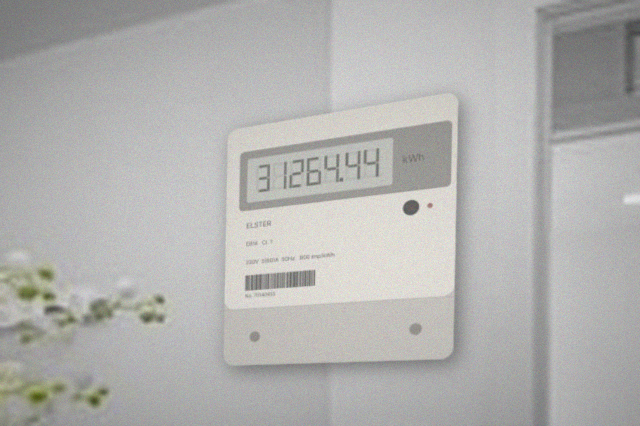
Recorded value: 31264.44; kWh
